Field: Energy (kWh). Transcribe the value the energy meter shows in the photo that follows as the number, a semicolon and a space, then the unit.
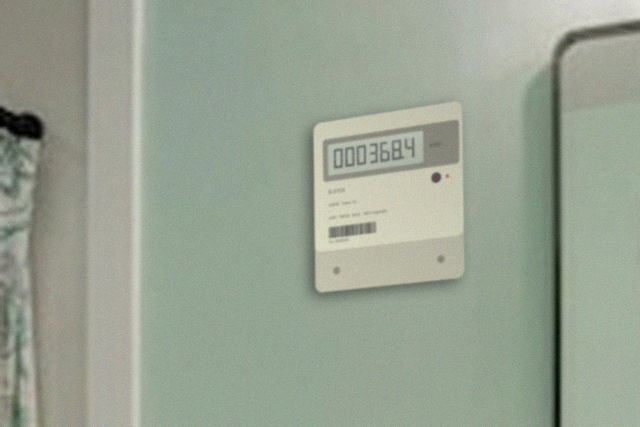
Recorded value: 368.4; kWh
